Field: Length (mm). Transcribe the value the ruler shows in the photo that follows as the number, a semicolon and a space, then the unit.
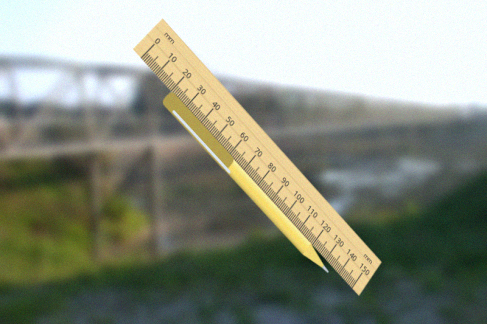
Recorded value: 115; mm
